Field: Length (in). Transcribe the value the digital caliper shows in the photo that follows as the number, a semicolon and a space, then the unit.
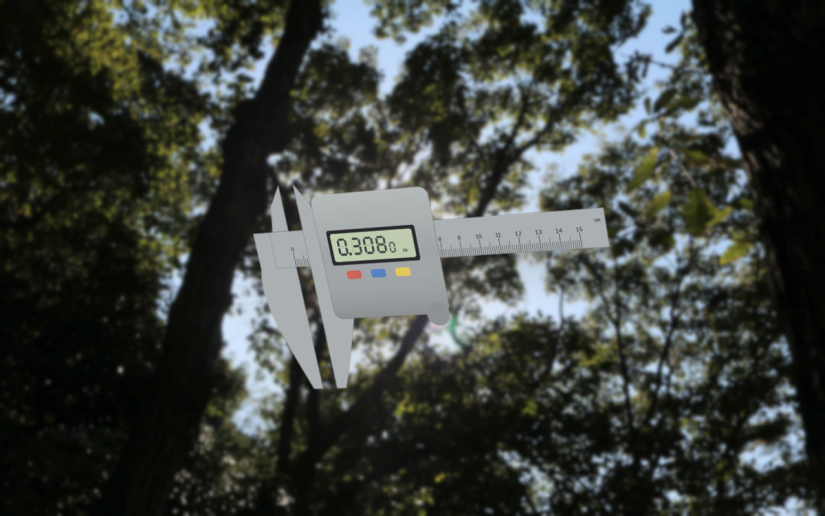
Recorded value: 0.3080; in
